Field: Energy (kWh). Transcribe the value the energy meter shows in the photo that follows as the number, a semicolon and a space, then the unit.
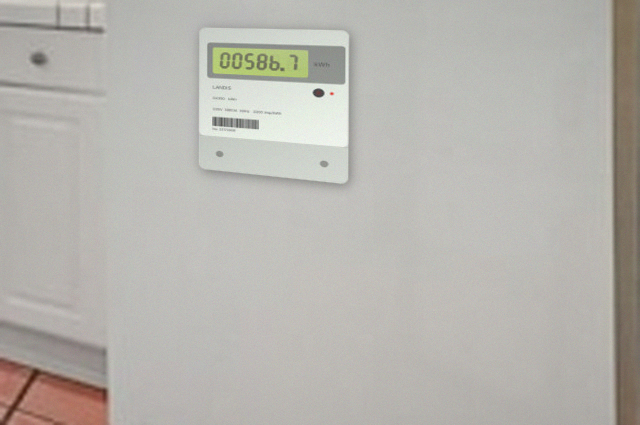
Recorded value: 586.7; kWh
